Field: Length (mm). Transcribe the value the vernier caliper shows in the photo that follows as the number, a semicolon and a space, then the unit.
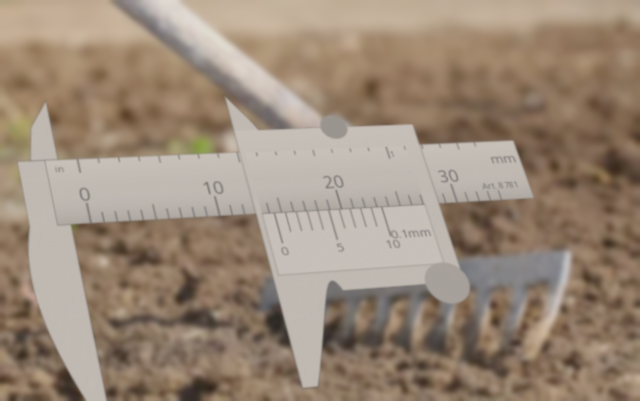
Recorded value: 14.4; mm
